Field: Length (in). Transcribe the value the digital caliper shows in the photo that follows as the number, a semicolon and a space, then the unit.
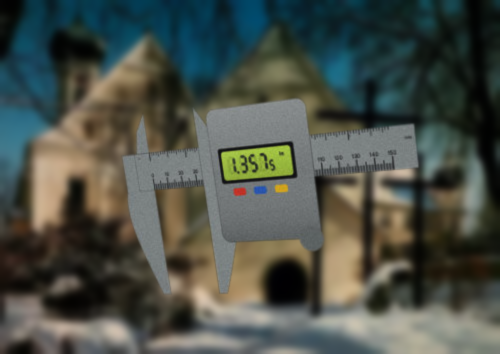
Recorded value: 1.3575; in
